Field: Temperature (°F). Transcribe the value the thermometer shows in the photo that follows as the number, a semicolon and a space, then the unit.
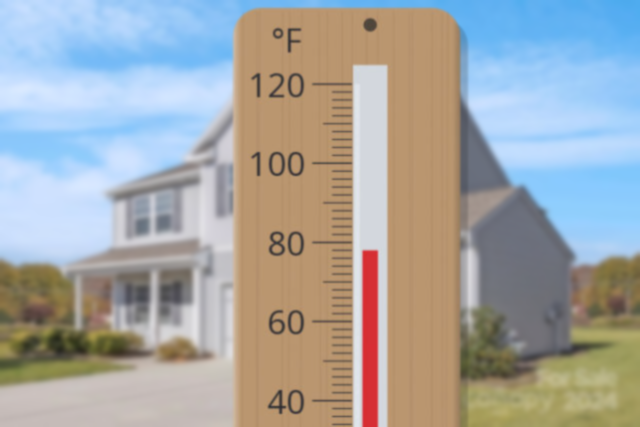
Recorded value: 78; °F
